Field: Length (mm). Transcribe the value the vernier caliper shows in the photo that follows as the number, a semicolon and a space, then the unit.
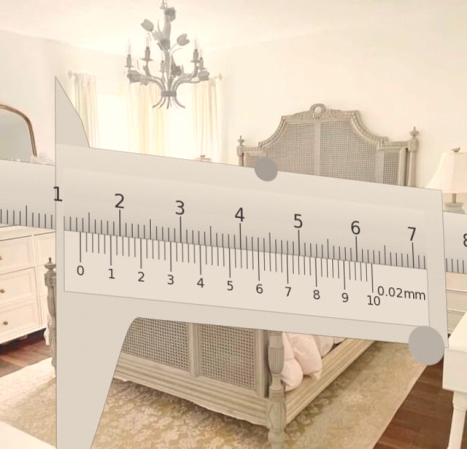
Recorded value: 13.6; mm
